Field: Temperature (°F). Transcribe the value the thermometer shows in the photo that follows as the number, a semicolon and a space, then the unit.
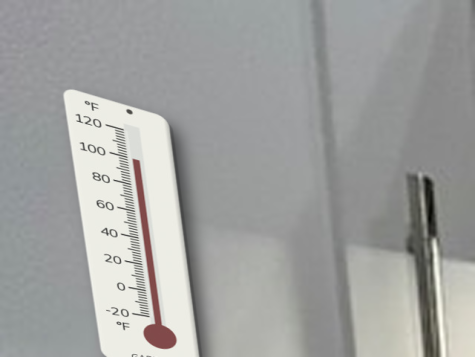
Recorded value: 100; °F
